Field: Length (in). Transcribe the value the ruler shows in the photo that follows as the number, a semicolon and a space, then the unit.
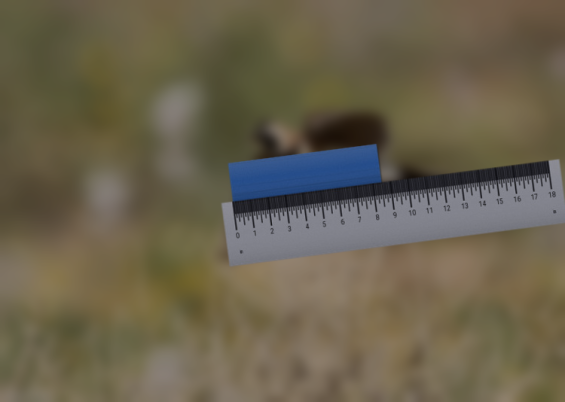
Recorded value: 8.5; in
